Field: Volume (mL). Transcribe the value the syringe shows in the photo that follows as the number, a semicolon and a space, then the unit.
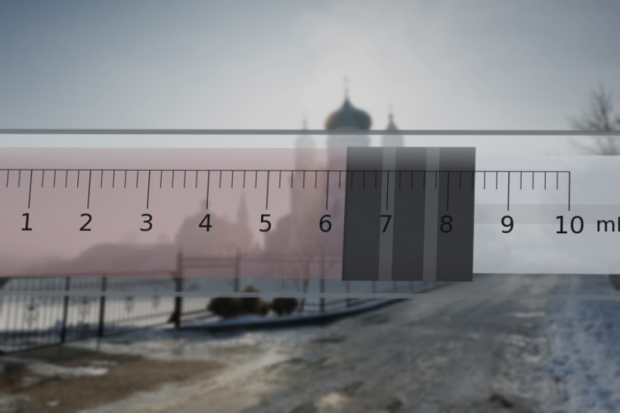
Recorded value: 6.3; mL
